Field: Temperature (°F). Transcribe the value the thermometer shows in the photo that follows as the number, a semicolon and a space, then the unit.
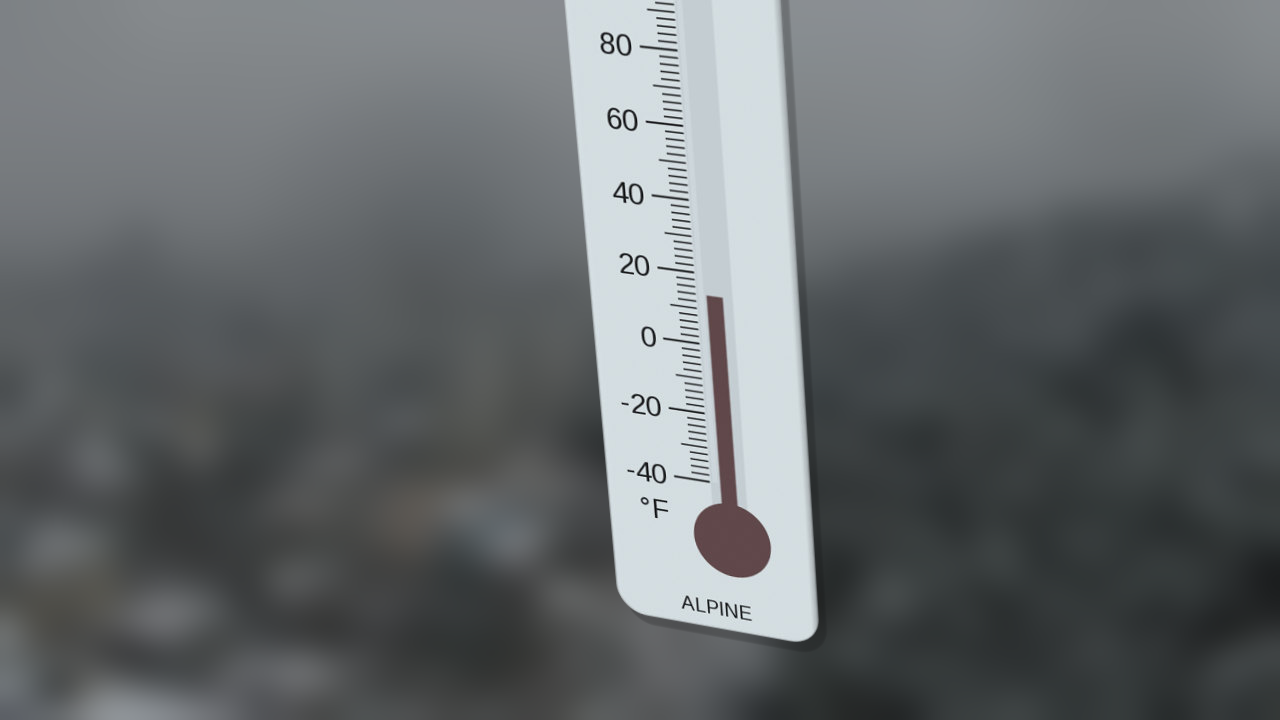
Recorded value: 14; °F
